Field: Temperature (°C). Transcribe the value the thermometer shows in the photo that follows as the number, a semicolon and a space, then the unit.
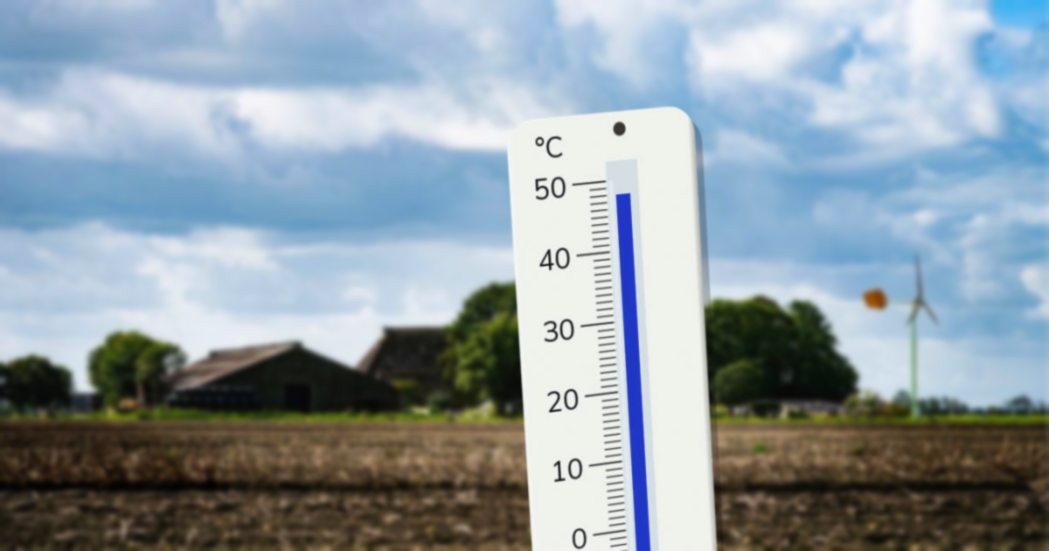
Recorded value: 48; °C
